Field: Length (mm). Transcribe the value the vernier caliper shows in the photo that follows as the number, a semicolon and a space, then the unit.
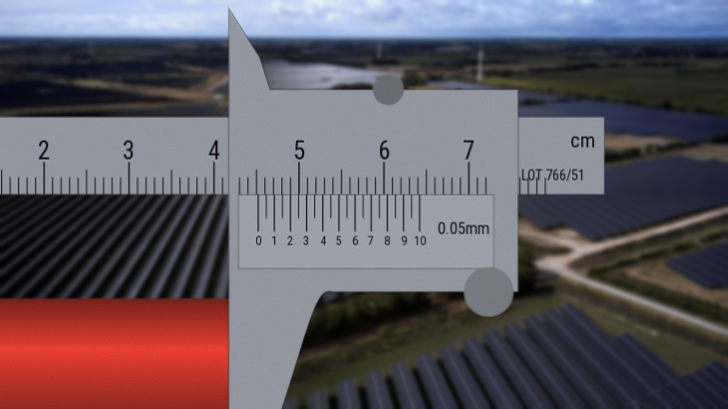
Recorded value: 45.2; mm
